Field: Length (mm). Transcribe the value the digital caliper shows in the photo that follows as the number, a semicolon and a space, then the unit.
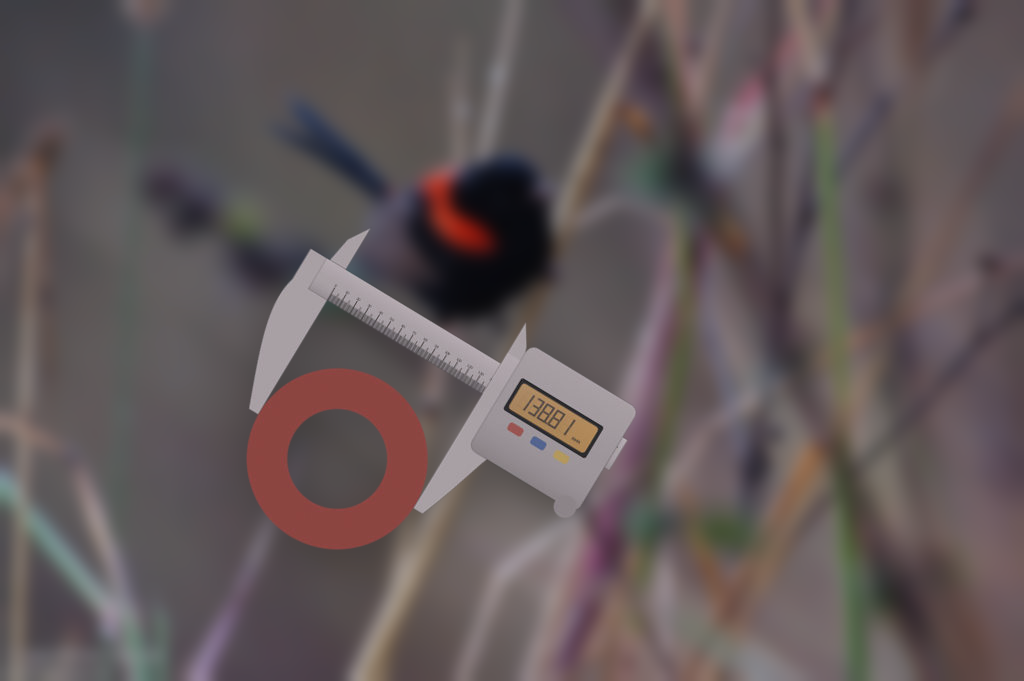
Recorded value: 138.81; mm
